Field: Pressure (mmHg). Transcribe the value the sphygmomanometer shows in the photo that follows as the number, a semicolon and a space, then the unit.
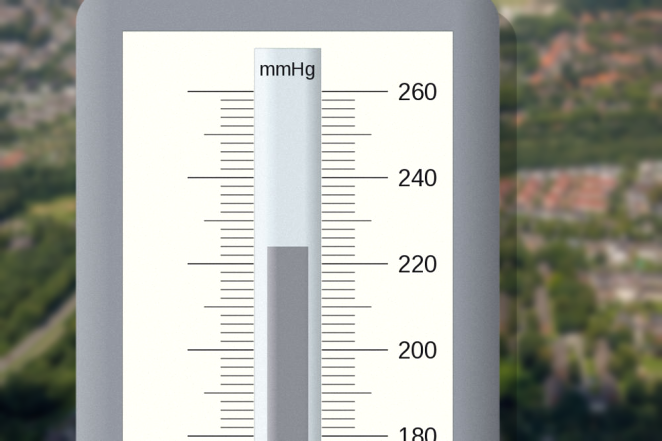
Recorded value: 224; mmHg
